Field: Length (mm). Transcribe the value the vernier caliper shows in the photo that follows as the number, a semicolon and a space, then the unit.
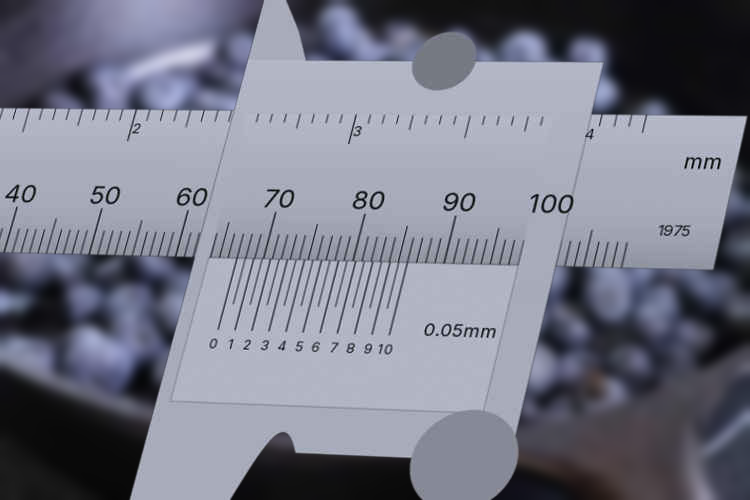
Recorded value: 67.0; mm
